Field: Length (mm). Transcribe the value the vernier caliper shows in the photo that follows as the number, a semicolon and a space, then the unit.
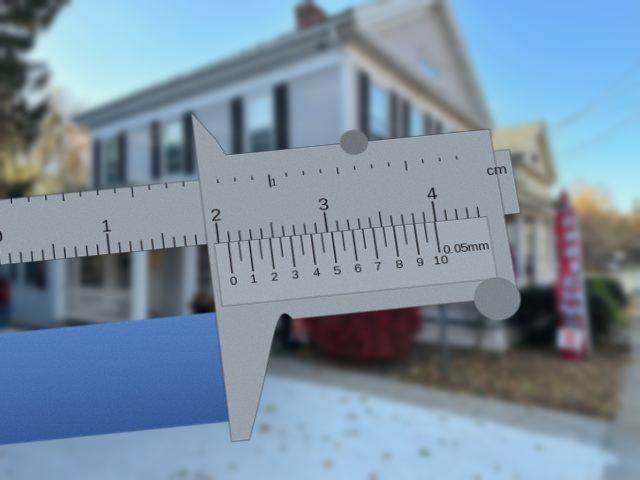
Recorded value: 20.9; mm
